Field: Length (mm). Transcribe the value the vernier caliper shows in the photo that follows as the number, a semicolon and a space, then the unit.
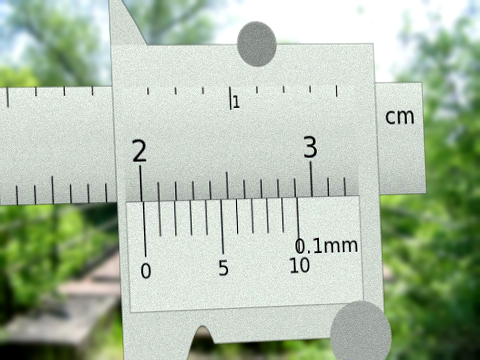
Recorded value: 20.1; mm
